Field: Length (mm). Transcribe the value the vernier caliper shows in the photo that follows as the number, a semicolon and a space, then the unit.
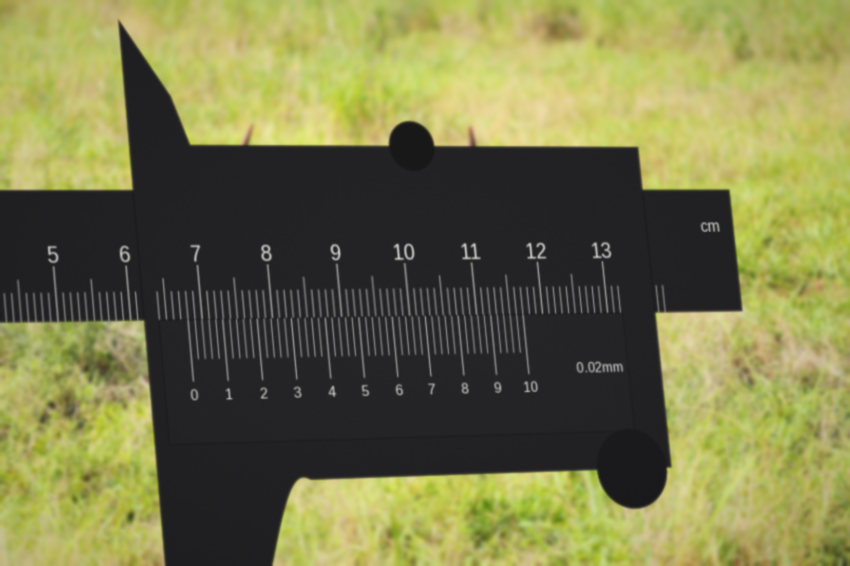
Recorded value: 68.0; mm
